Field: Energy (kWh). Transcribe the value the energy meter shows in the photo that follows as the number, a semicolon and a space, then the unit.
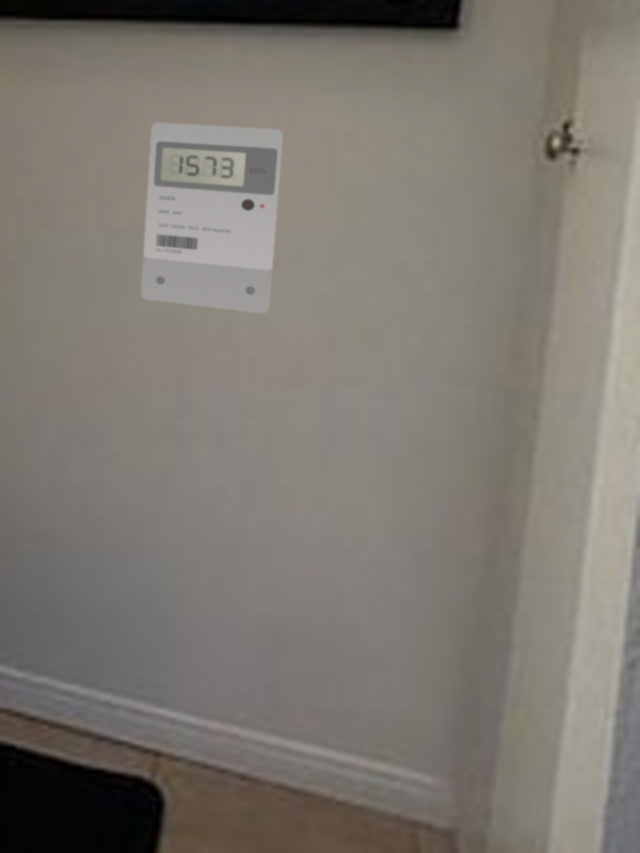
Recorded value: 1573; kWh
